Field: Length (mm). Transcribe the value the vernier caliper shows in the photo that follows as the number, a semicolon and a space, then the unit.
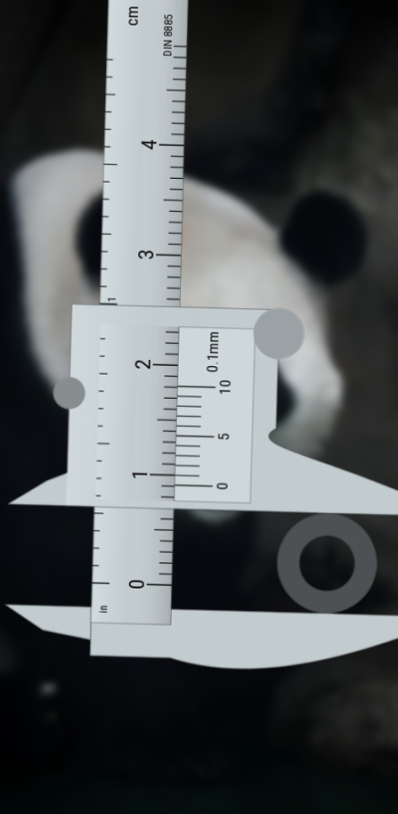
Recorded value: 9.1; mm
